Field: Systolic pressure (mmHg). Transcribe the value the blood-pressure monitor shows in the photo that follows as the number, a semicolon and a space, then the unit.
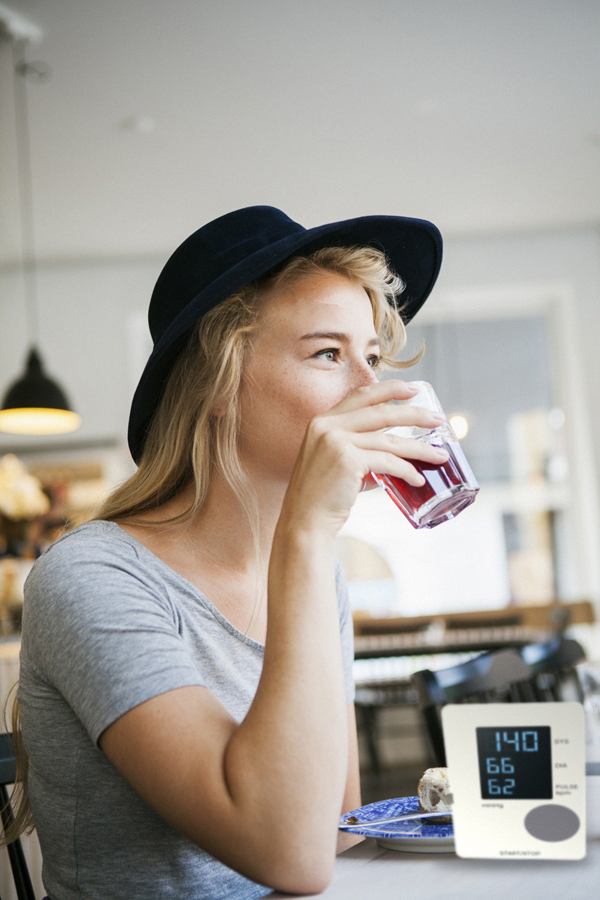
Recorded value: 140; mmHg
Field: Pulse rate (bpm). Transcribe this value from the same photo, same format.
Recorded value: 62; bpm
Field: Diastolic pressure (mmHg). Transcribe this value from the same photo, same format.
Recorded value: 66; mmHg
